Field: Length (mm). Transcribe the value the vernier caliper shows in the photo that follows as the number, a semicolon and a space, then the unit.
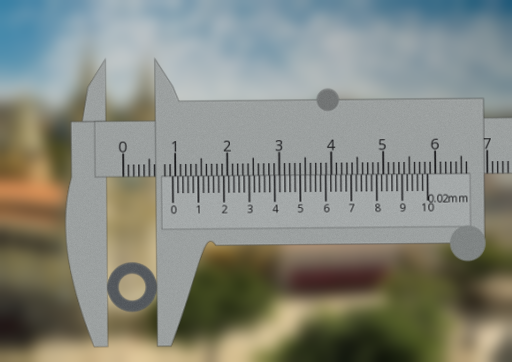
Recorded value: 9.5; mm
